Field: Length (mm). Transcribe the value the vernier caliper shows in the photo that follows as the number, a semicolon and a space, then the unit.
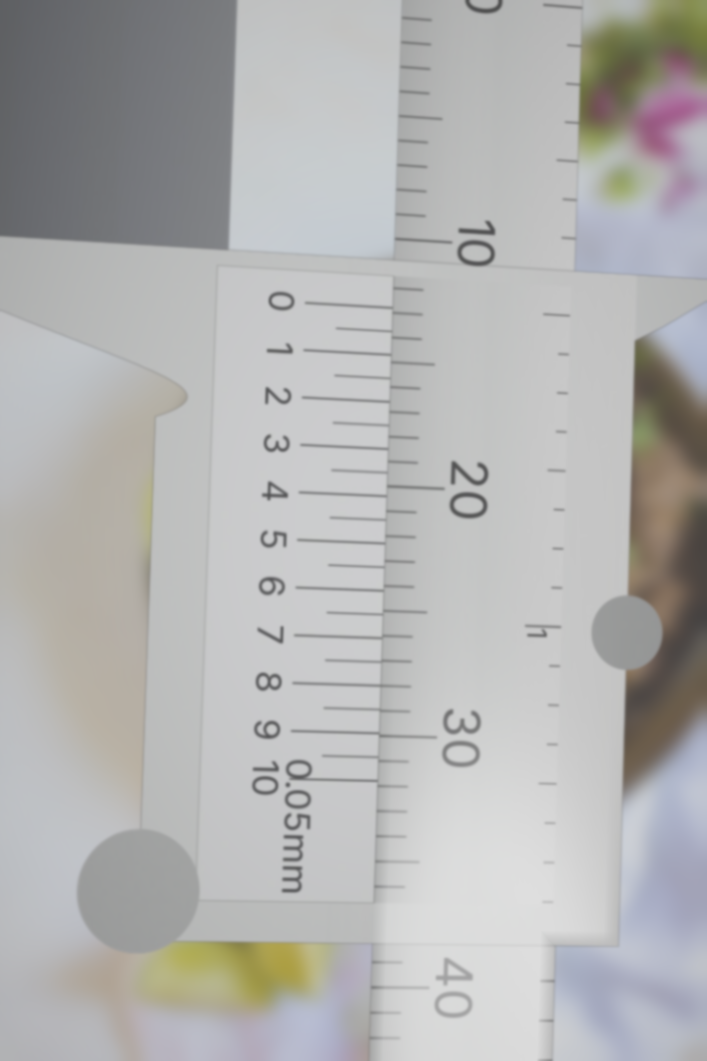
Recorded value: 12.8; mm
